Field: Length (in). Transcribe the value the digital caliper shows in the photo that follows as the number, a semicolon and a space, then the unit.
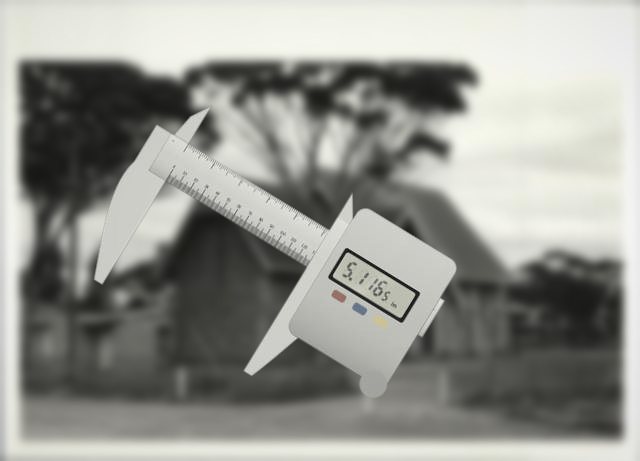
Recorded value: 5.1165; in
